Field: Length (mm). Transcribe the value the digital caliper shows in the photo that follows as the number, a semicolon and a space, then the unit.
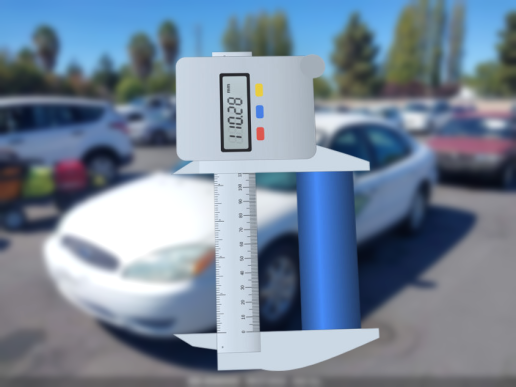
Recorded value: 110.28; mm
